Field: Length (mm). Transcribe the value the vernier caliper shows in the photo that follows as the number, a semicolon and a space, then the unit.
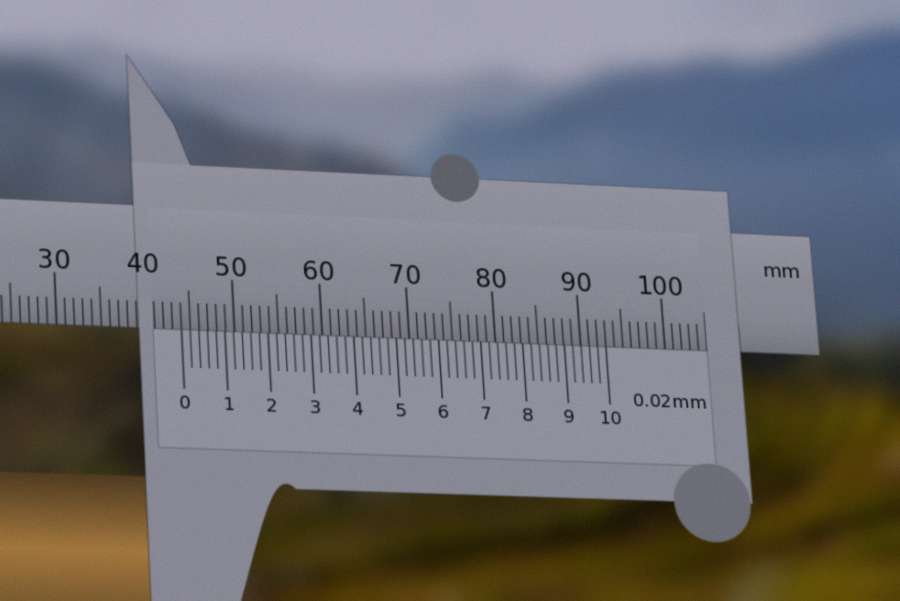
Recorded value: 44.0; mm
